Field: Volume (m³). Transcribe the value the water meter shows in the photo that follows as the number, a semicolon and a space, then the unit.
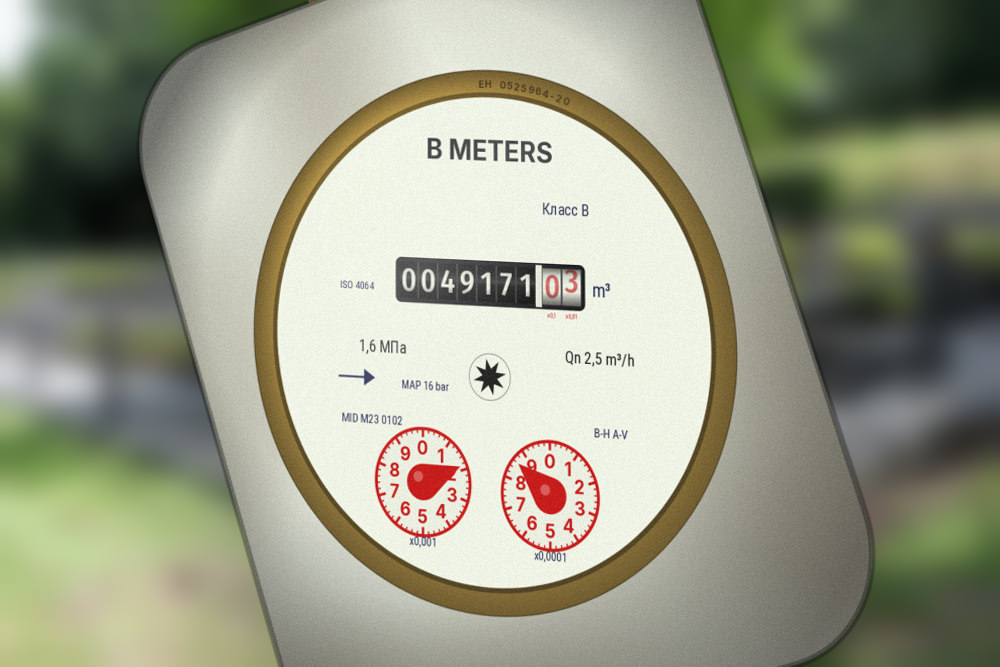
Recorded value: 49171.0318; m³
